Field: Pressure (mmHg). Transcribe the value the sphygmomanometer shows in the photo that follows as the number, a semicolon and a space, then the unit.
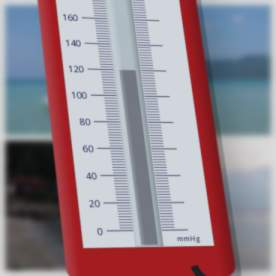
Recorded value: 120; mmHg
